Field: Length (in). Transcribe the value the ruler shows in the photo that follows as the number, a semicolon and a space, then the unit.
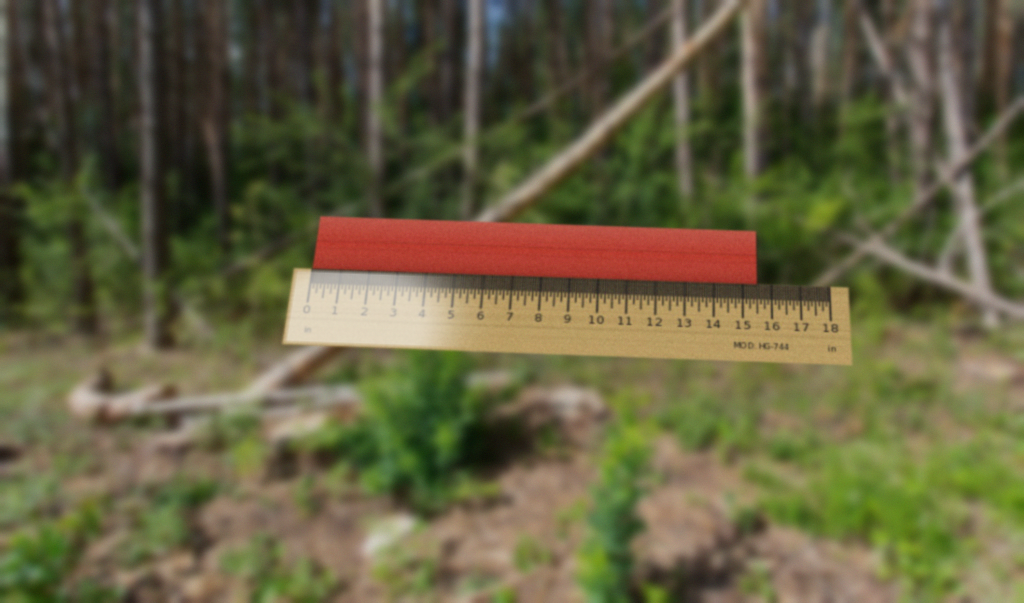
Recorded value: 15.5; in
